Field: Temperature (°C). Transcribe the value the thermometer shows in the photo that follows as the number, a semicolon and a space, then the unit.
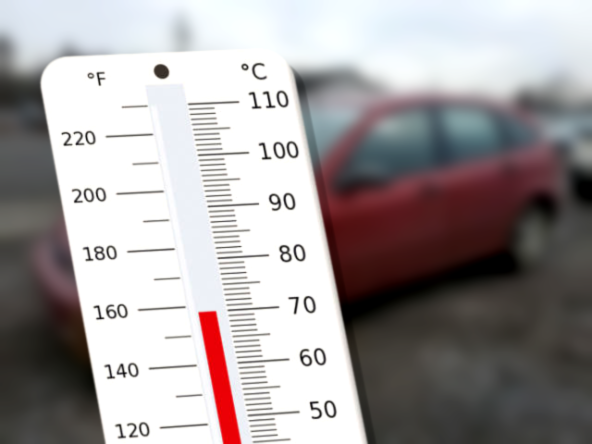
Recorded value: 70; °C
